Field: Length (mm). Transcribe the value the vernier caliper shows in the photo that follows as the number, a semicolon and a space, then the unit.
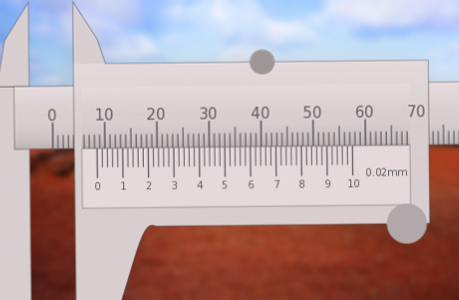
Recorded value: 8.5; mm
